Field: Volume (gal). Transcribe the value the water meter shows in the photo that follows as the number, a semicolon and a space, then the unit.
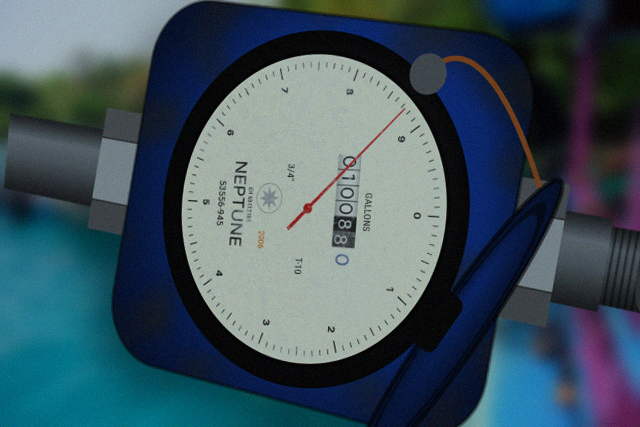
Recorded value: 100878.7; gal
